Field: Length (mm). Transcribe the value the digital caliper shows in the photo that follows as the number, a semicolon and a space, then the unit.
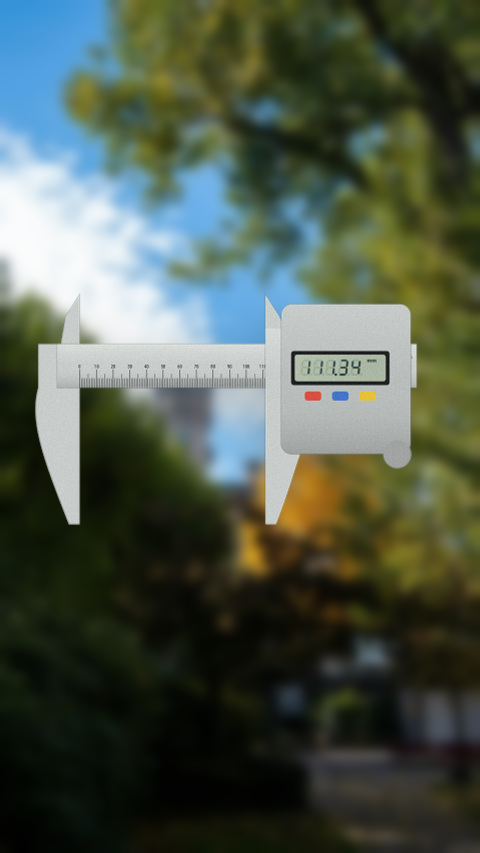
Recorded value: 111.34; mm
